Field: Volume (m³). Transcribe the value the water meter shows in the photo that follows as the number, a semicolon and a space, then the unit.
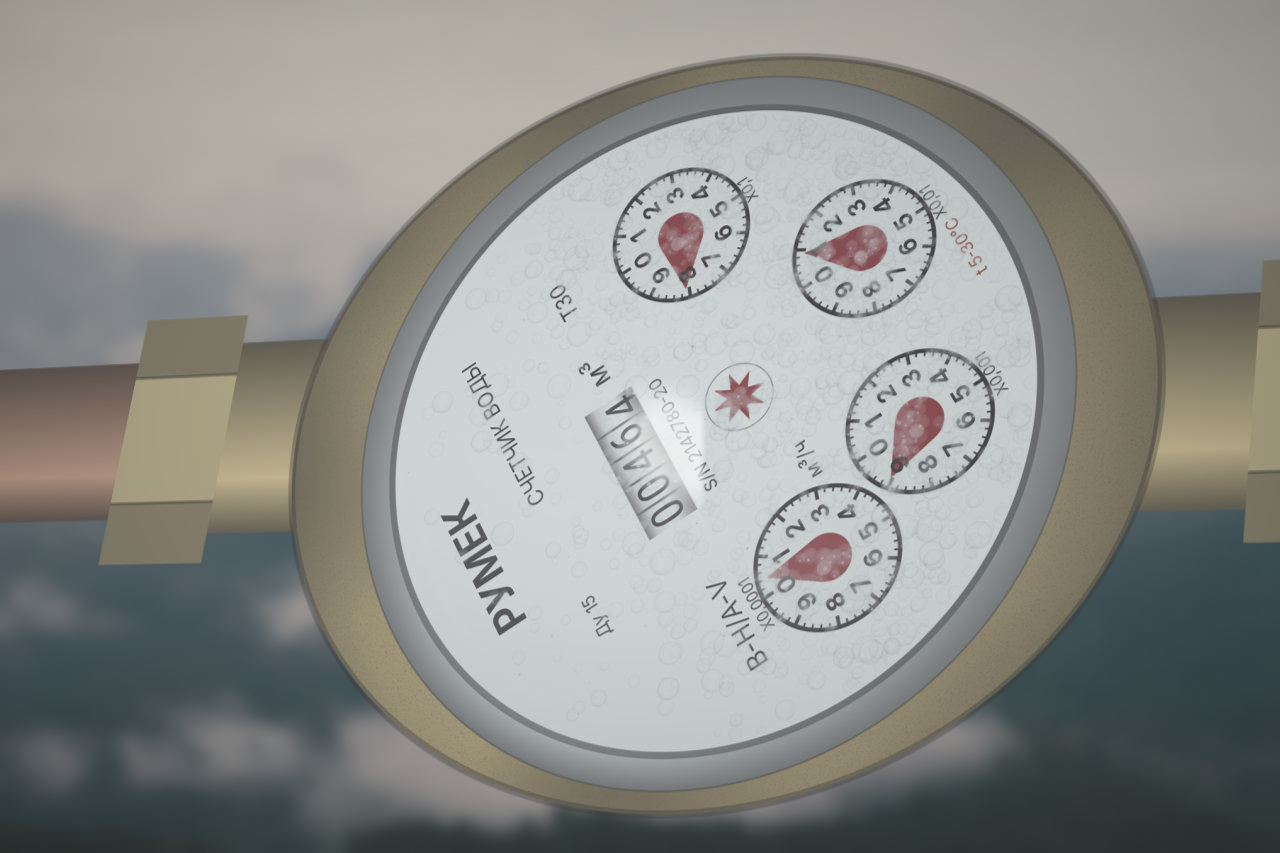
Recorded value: 463.8090; m³
